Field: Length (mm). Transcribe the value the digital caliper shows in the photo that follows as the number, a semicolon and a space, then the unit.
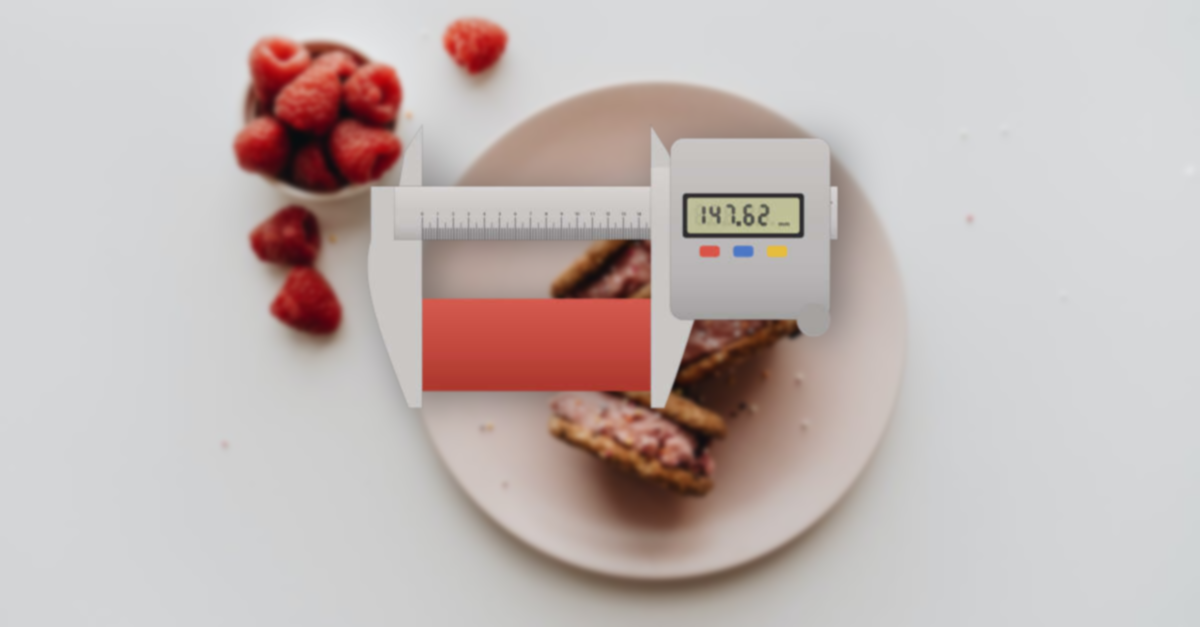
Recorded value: 147.62; mm
